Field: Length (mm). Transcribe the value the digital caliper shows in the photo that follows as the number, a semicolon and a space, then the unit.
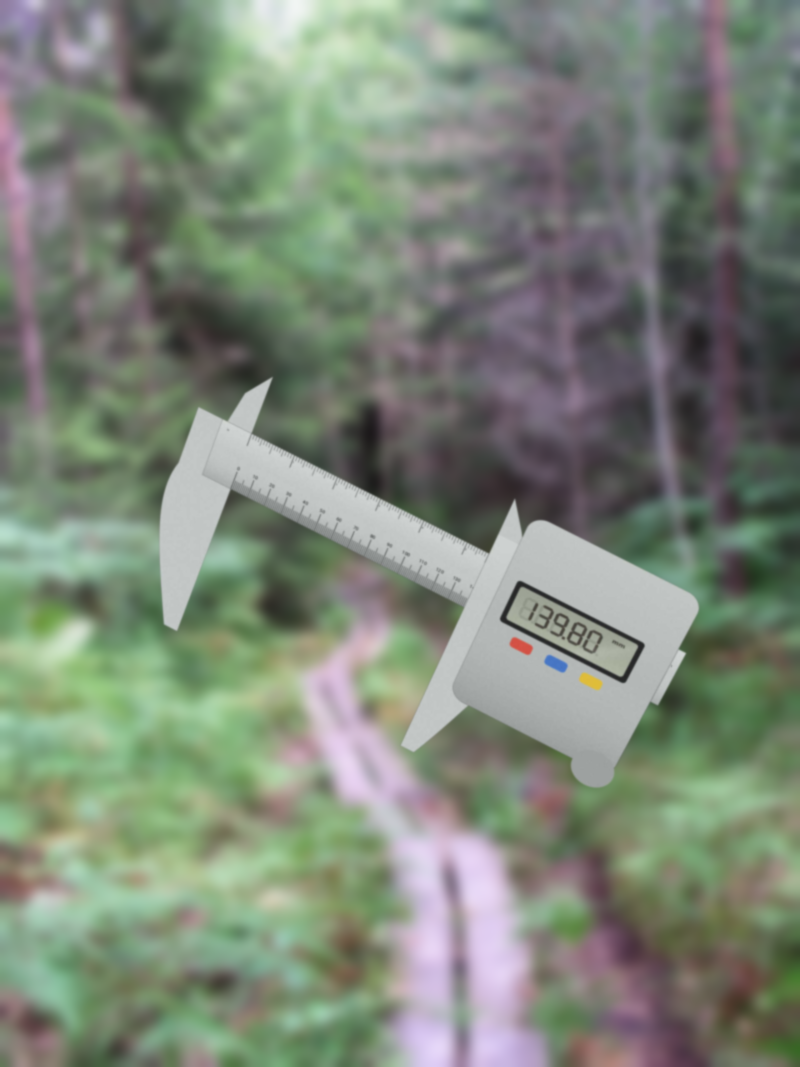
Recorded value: 139.80; mm
